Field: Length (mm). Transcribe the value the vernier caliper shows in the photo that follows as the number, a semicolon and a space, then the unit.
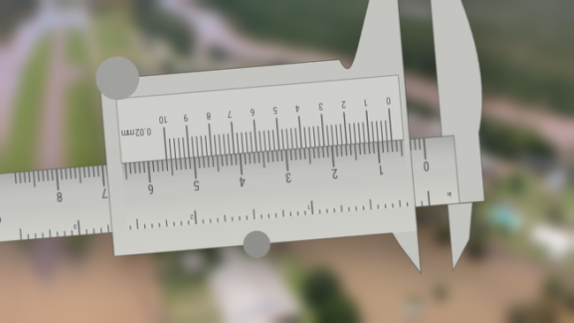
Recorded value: 7.0; mm
